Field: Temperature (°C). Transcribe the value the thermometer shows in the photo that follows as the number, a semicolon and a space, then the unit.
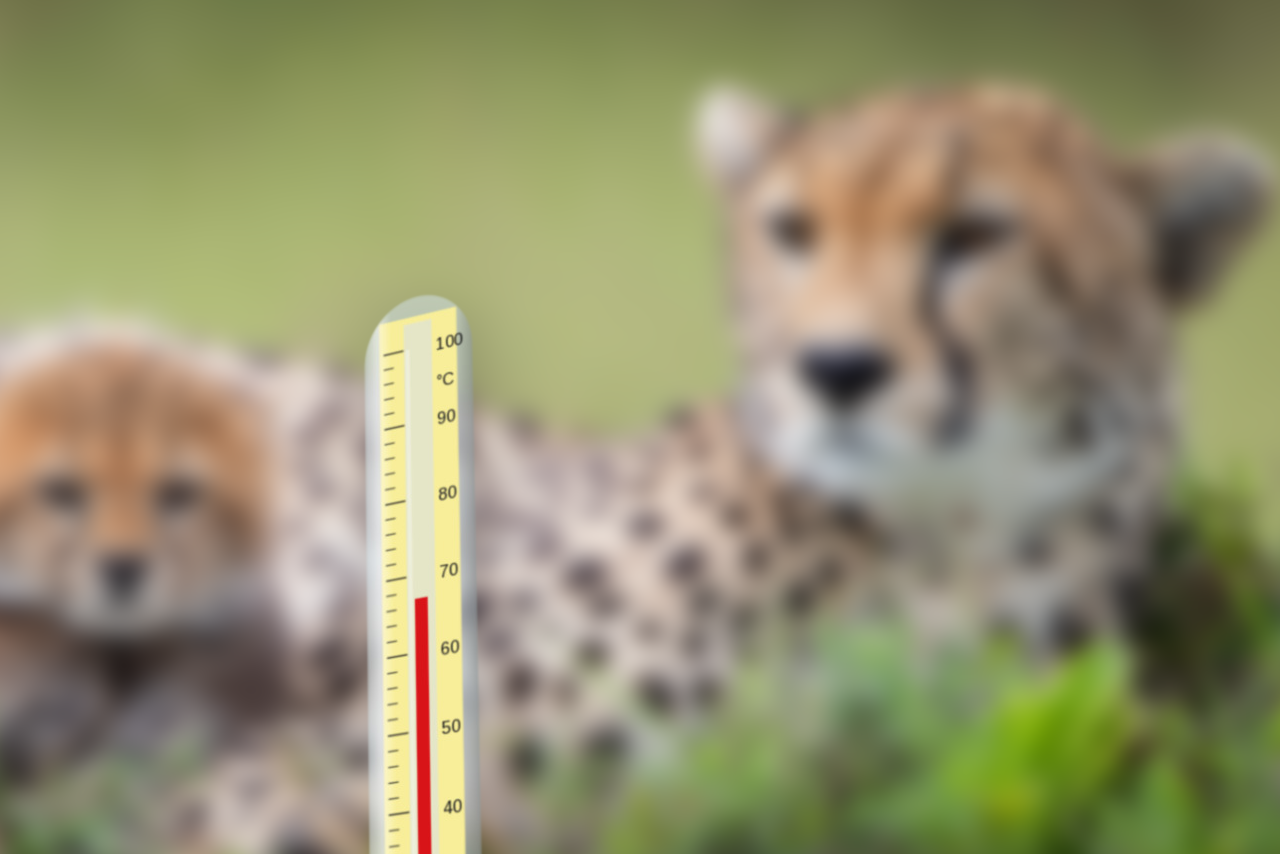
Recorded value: 67; °C
